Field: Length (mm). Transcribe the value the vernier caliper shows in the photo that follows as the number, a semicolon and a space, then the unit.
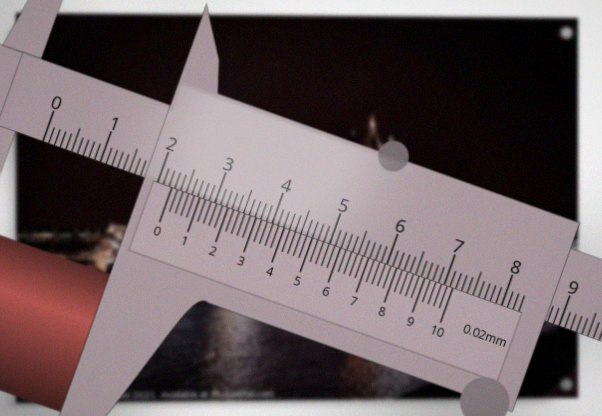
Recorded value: 22.5; mm
